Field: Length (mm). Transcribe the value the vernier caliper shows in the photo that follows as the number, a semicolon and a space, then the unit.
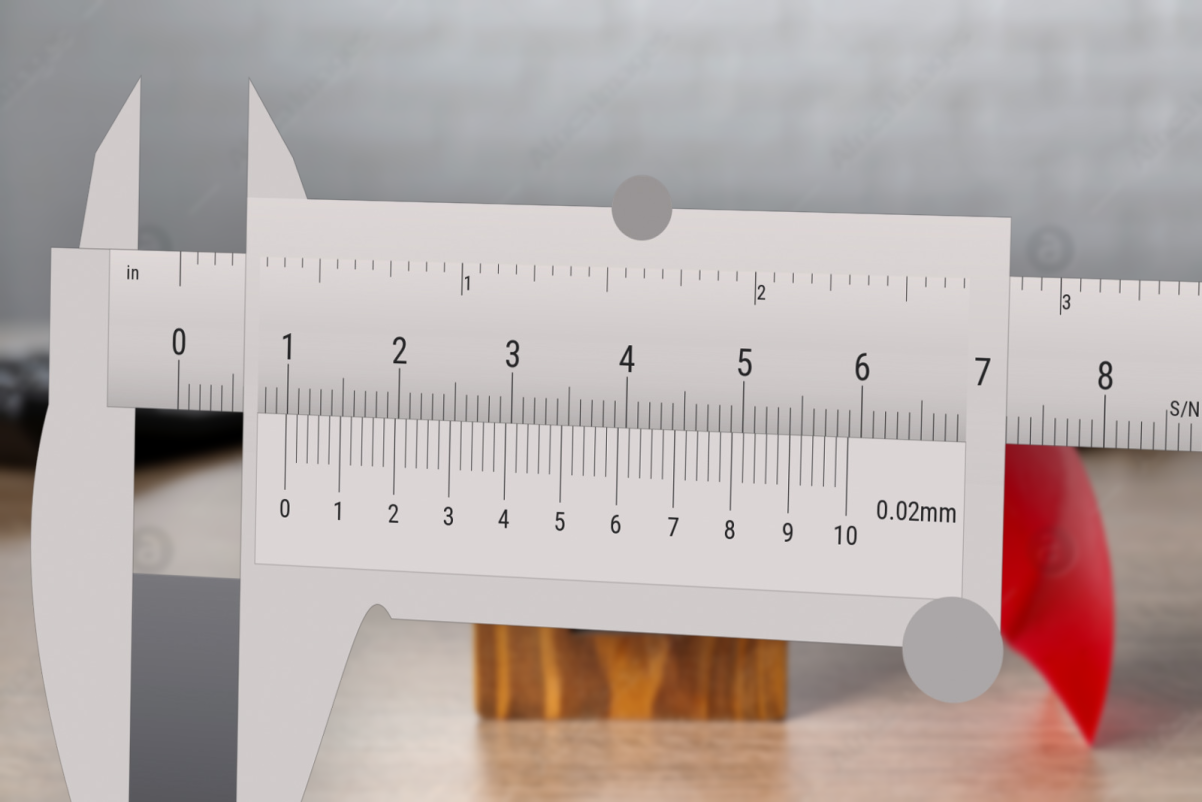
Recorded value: 9.9; mm
